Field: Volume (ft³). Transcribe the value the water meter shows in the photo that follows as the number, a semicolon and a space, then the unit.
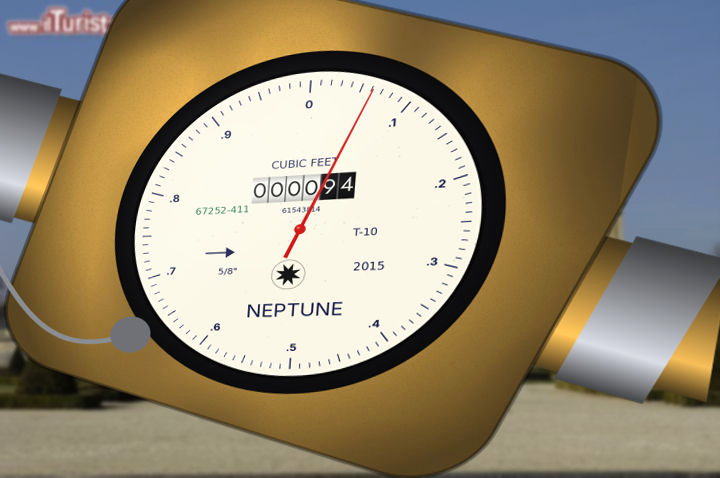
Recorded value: 94.06; ft³
